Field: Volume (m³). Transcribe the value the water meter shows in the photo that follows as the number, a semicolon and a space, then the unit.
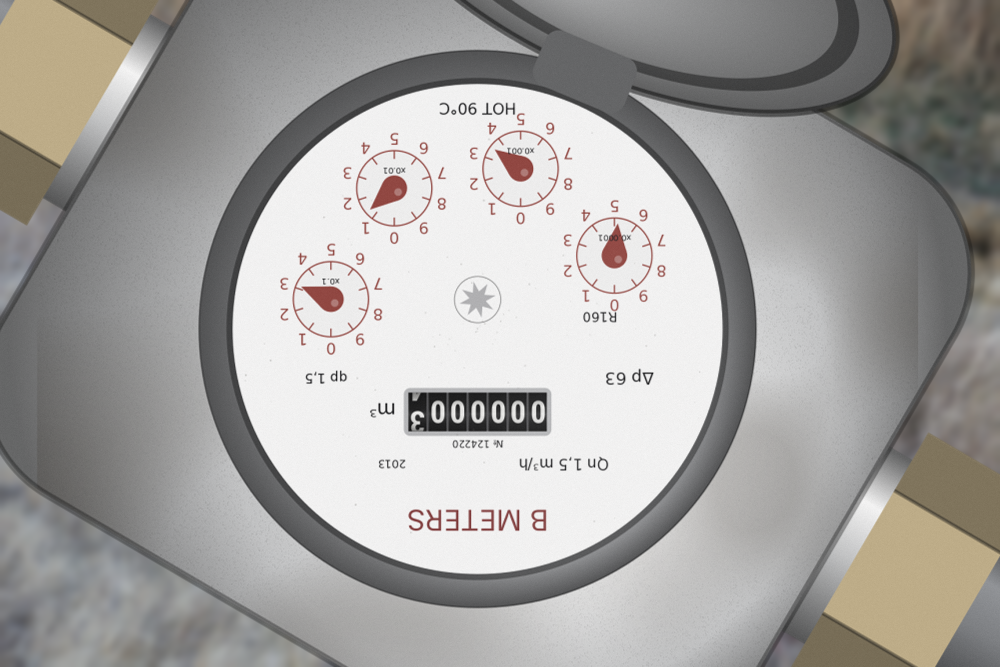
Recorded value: 3.3135; m³
